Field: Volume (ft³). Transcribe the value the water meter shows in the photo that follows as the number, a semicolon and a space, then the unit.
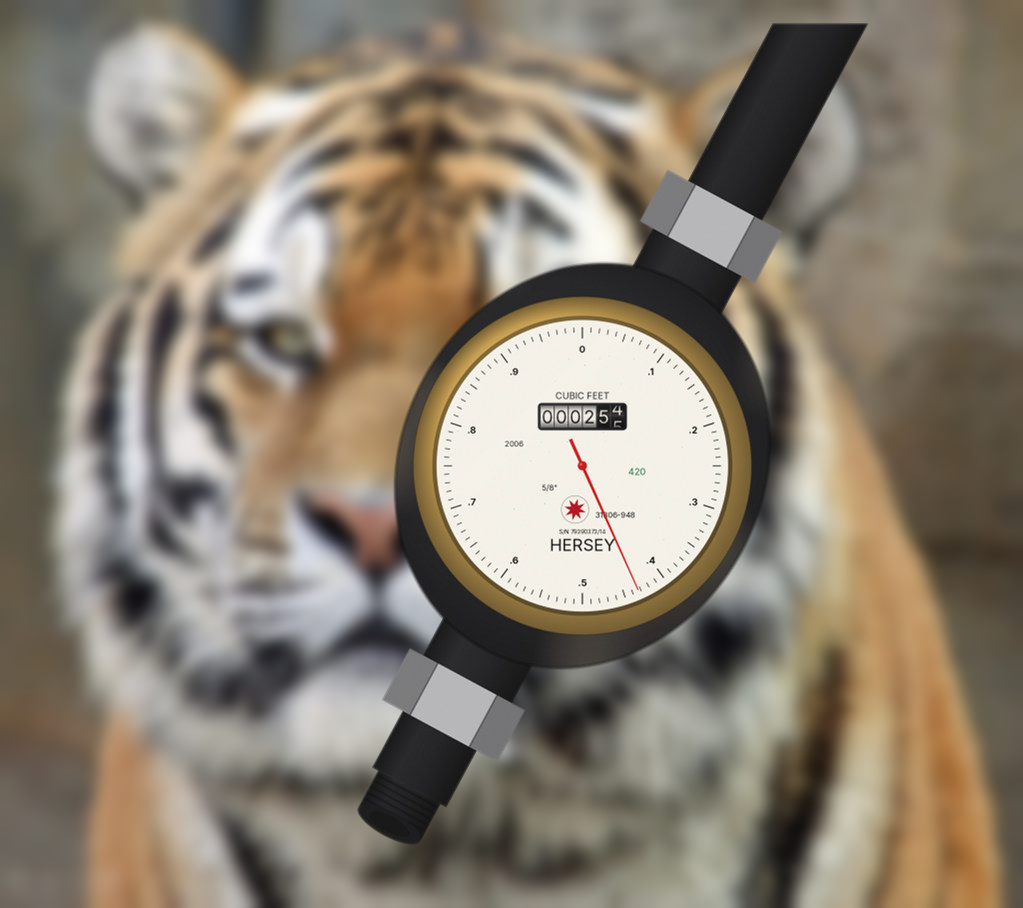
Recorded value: 254.43; ft³
